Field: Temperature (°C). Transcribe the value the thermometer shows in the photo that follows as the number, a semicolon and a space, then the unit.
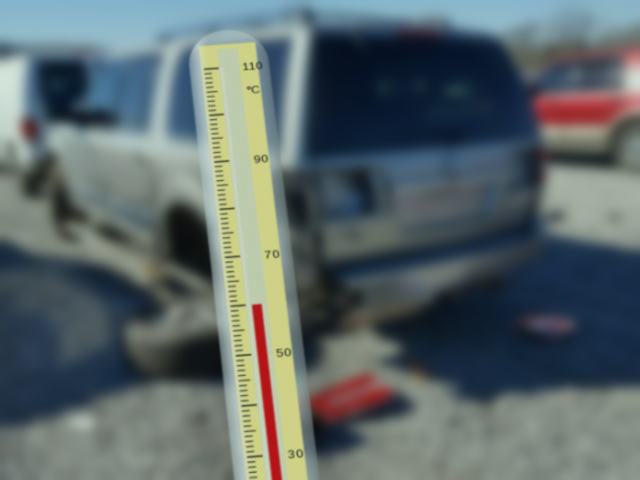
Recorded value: 60; °C
